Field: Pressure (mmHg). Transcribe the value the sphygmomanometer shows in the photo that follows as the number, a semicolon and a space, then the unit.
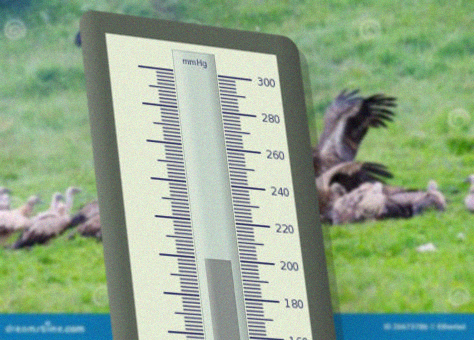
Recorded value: 200; mmHg
